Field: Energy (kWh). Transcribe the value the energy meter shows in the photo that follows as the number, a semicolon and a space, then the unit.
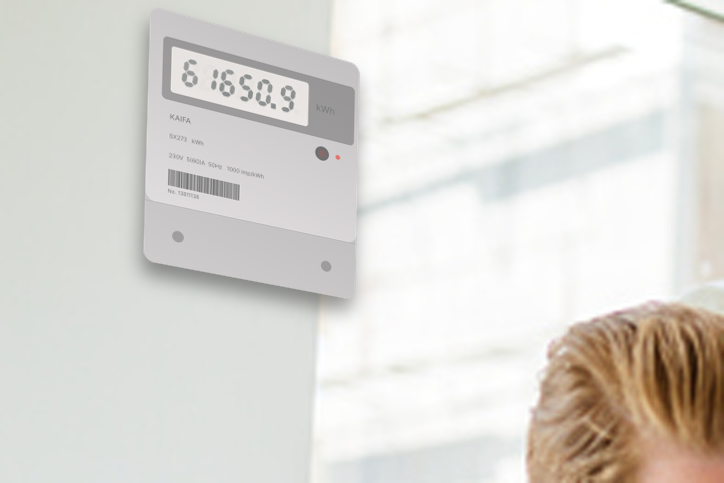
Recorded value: 61650.9; kWh
